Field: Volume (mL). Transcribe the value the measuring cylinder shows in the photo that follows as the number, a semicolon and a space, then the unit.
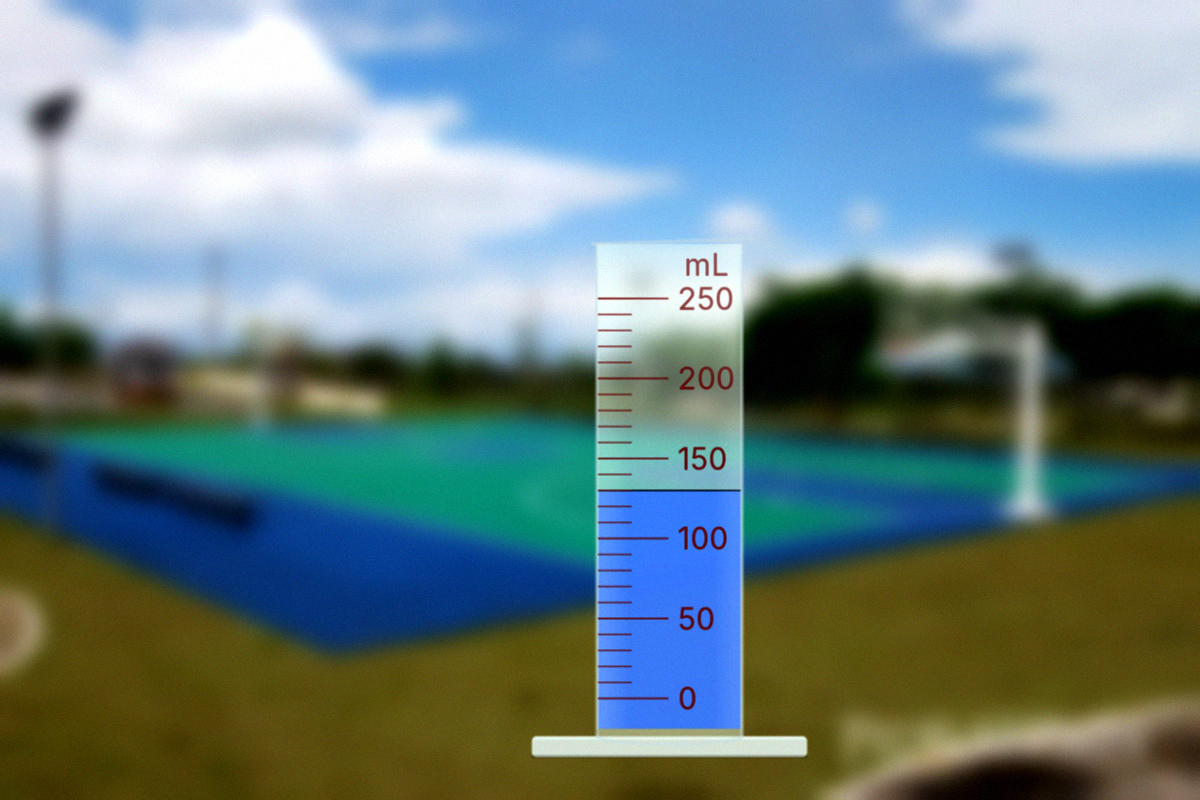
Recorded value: 130; mL
